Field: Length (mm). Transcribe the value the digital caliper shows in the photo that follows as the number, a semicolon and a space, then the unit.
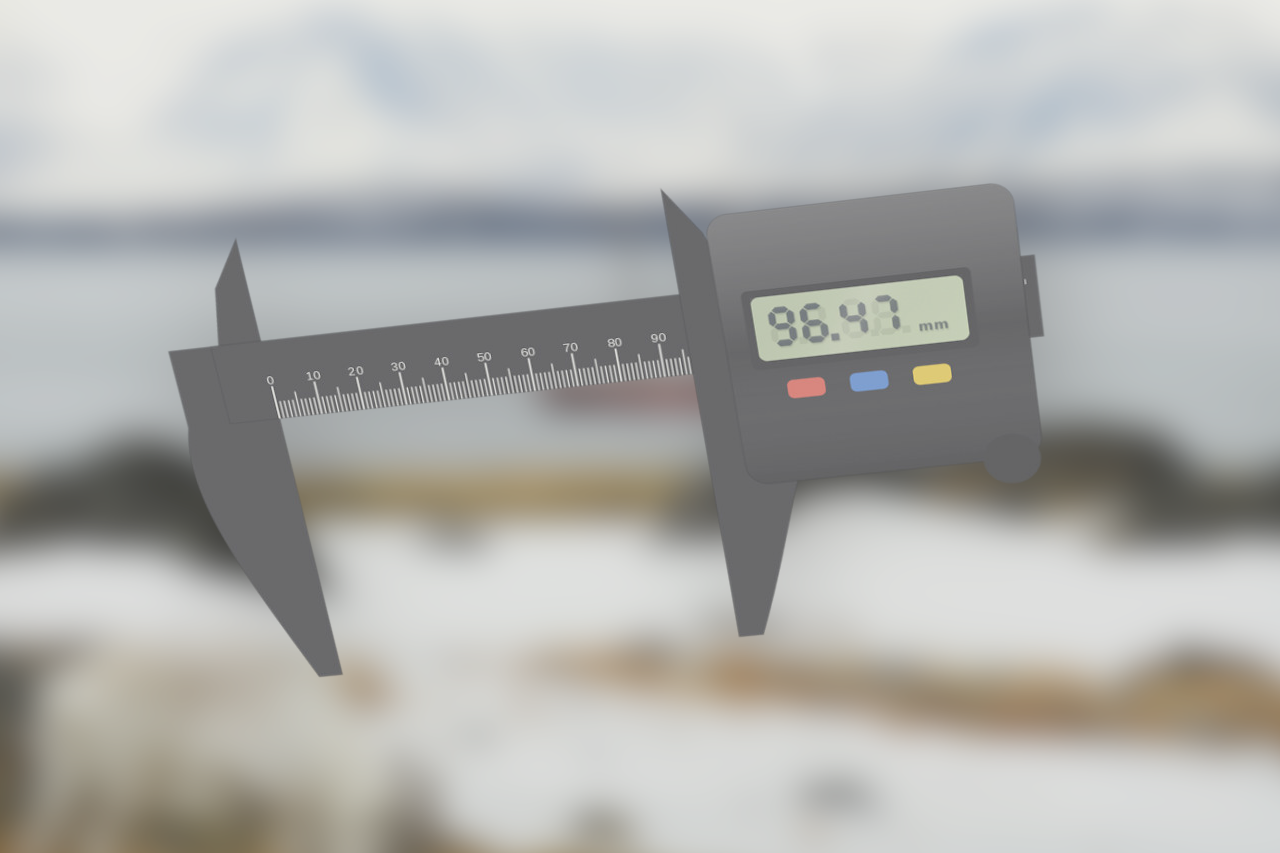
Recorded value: 96.47; mm
